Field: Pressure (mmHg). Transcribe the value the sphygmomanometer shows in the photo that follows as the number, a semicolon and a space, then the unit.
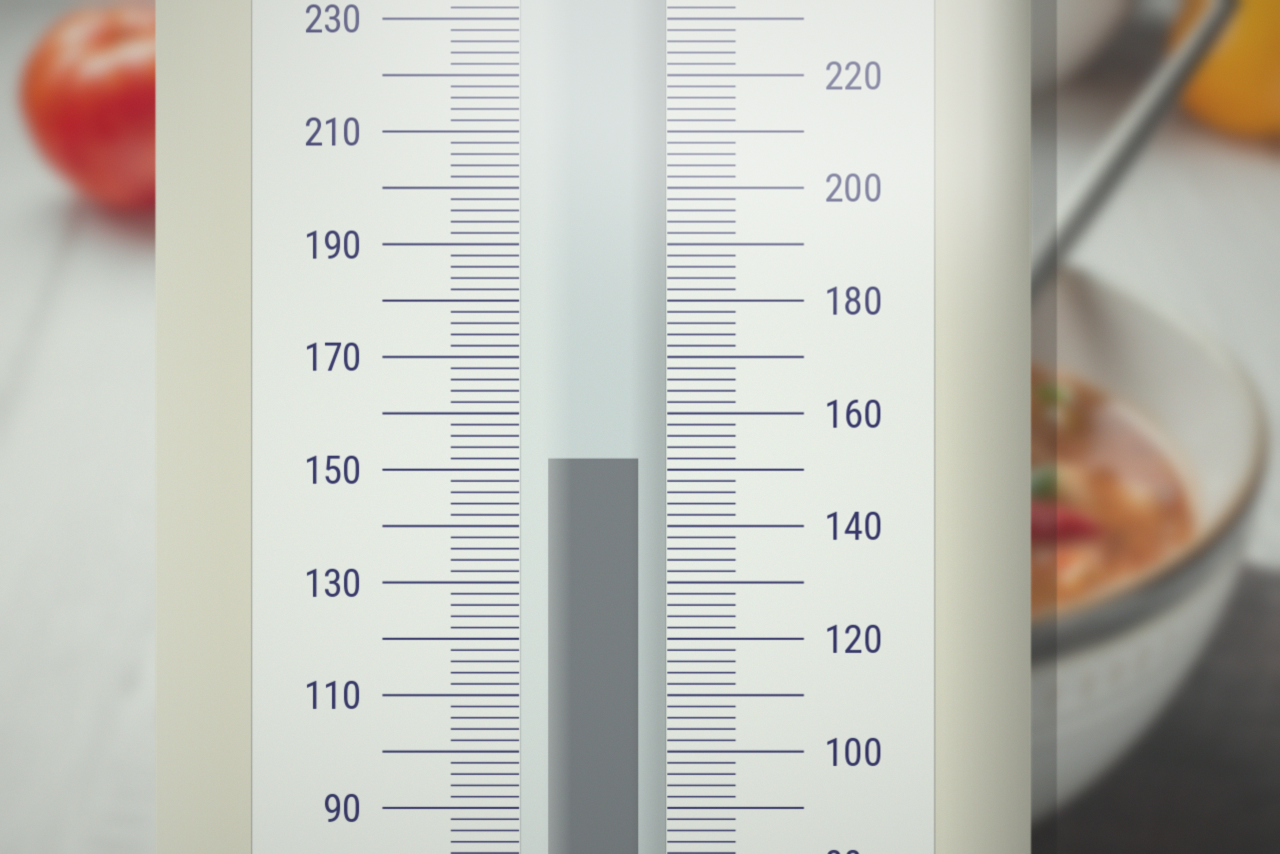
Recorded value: 152; mmHg
